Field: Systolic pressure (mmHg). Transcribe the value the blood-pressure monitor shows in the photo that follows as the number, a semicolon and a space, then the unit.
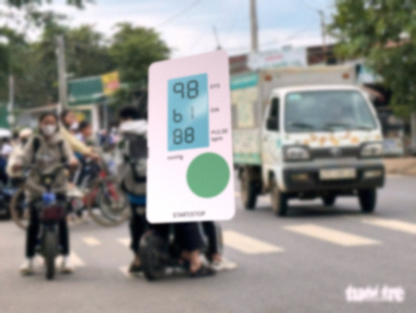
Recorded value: 98; mmHg
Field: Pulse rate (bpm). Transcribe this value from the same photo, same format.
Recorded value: 88; bpm
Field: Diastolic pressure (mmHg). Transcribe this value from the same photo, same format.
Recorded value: 61; mmHg
